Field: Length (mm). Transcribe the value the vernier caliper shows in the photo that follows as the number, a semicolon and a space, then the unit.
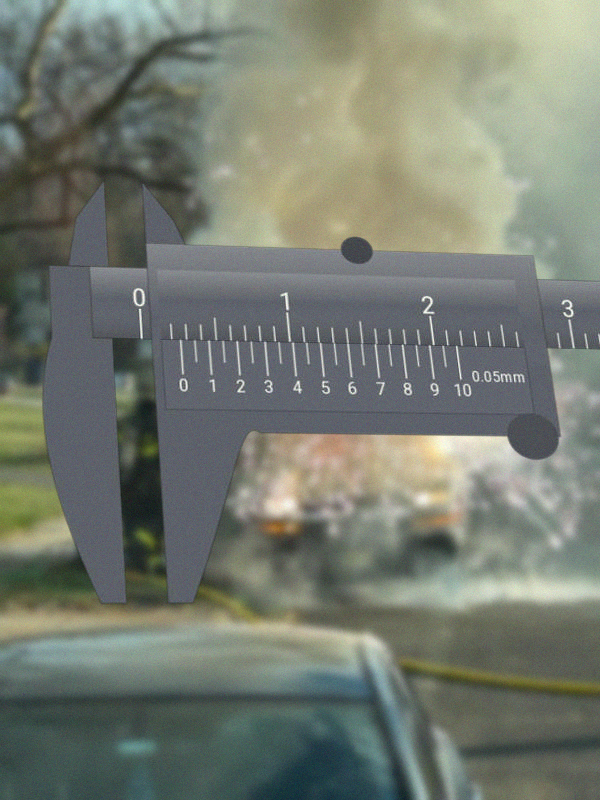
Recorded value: 2.6; mm
